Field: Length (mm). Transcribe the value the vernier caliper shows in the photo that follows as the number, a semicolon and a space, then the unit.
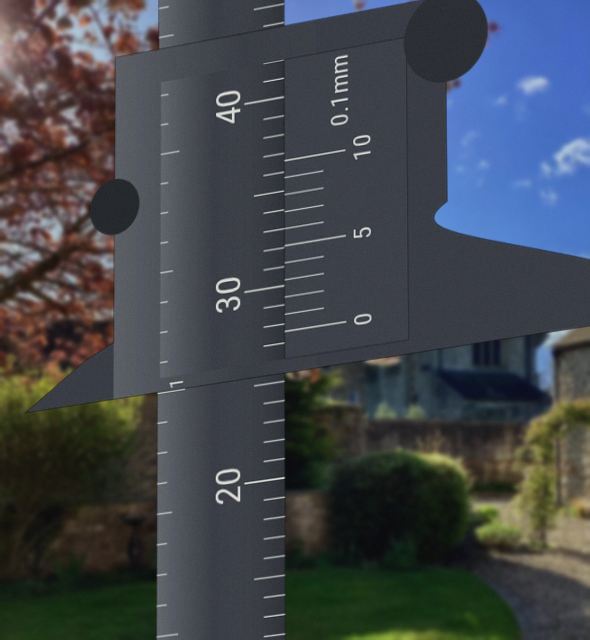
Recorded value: 27.6; mm
